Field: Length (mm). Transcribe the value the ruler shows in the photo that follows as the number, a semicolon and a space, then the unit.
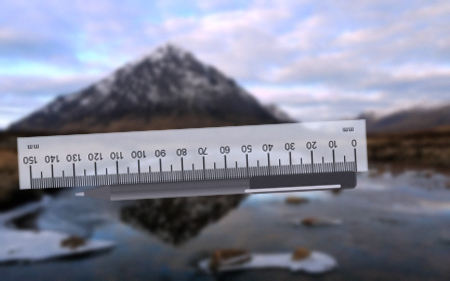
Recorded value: 130; mm
